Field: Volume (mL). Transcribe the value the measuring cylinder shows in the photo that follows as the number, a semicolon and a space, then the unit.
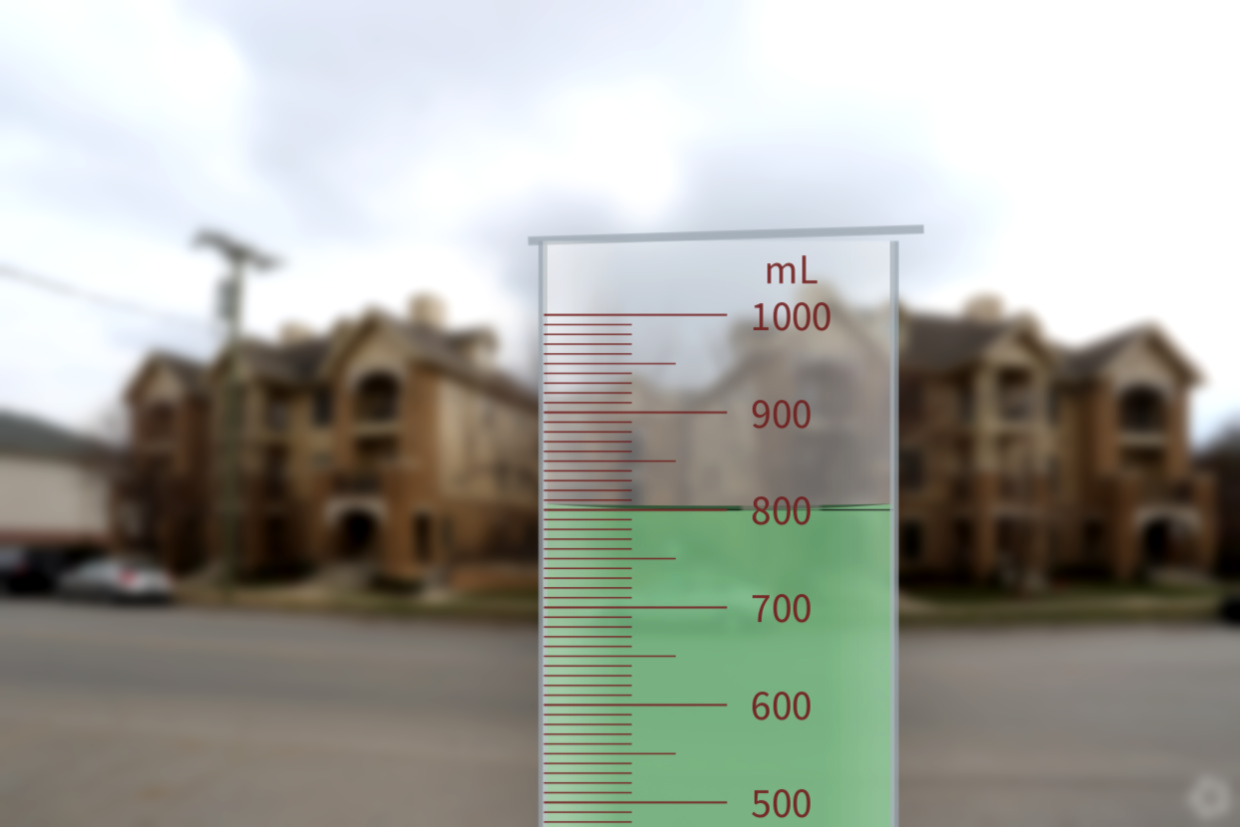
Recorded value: 800; mL
